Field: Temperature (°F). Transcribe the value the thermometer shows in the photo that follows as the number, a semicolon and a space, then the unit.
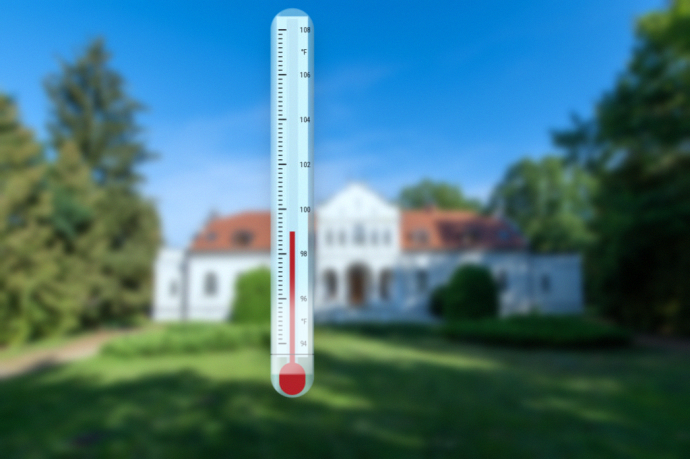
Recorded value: 99; °F
